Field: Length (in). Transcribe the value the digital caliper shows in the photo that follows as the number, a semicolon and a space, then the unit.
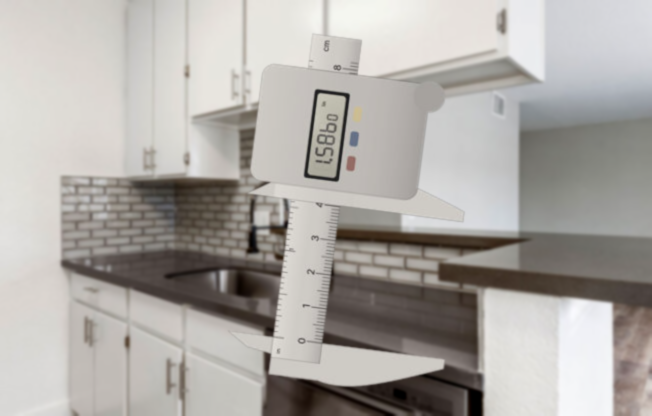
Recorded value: 1.5860; in
